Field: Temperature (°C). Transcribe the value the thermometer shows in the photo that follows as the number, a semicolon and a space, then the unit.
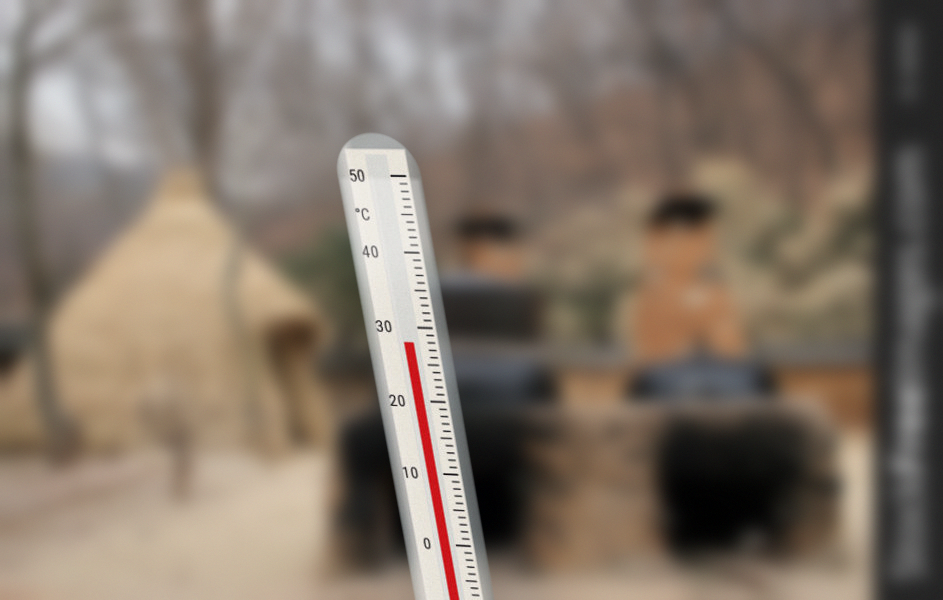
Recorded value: 28; °C
